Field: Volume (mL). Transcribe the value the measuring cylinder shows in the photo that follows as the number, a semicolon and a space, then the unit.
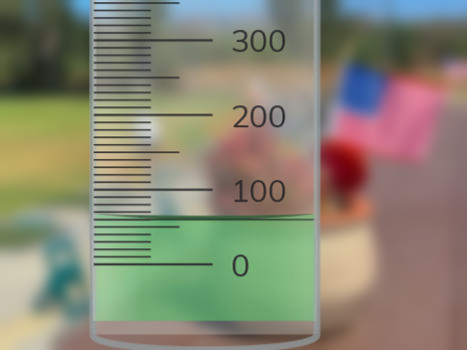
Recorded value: 60; mL
